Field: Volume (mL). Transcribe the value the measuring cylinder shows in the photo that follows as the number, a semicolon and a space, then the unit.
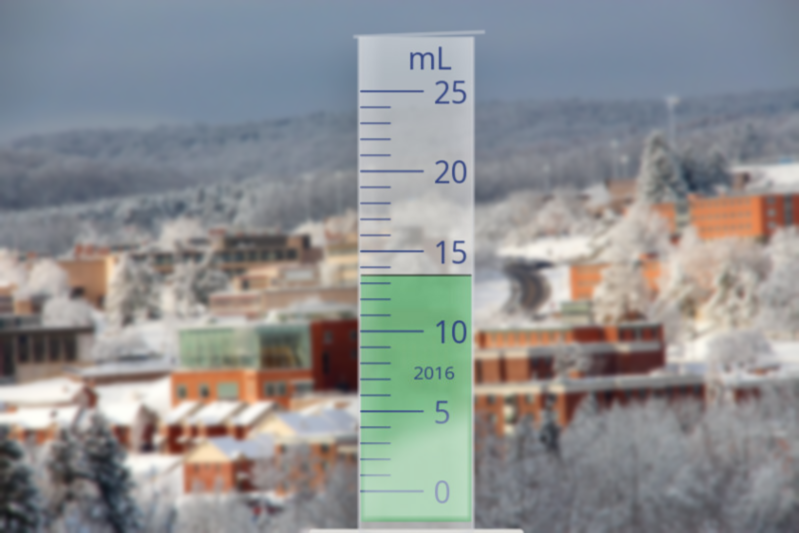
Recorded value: 13.5; mL
